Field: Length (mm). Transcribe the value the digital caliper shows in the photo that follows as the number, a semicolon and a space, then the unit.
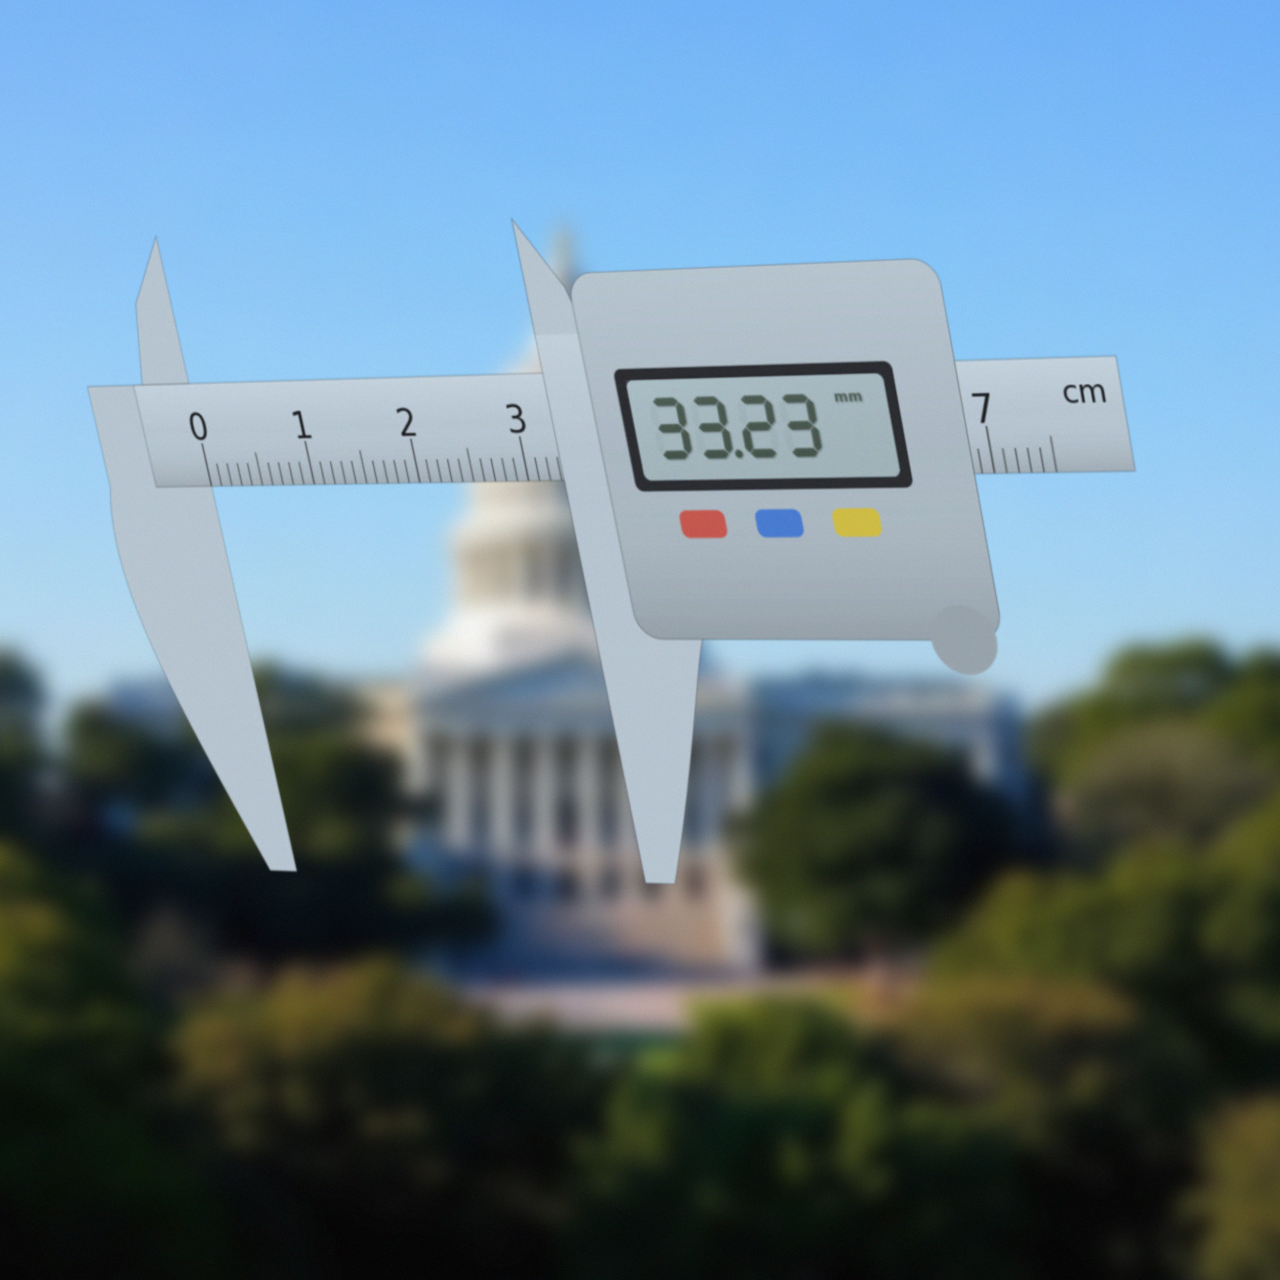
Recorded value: 33.23; mm
